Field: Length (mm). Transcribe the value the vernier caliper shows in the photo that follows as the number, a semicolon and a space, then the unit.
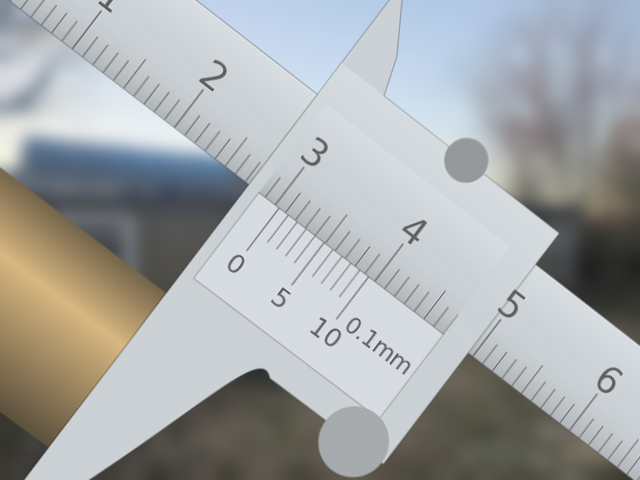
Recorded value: 30.4; mm
